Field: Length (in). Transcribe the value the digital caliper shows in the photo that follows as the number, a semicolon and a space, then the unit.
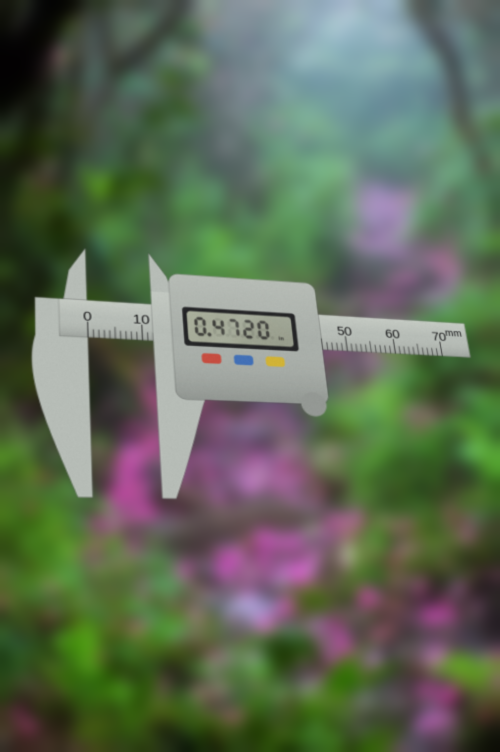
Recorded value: 0.4720; in
